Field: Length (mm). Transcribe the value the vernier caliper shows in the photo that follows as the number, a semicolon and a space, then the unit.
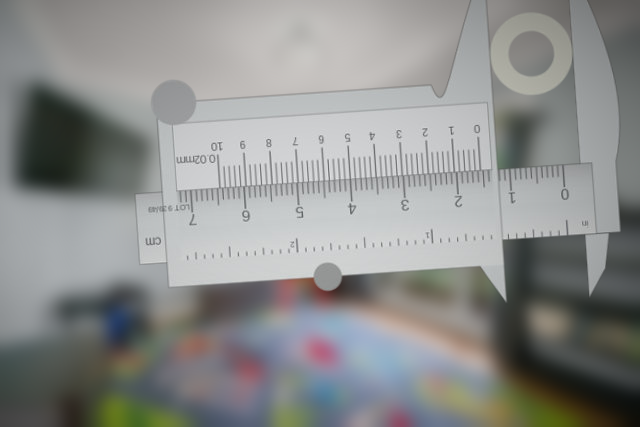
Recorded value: 15.5; mm
